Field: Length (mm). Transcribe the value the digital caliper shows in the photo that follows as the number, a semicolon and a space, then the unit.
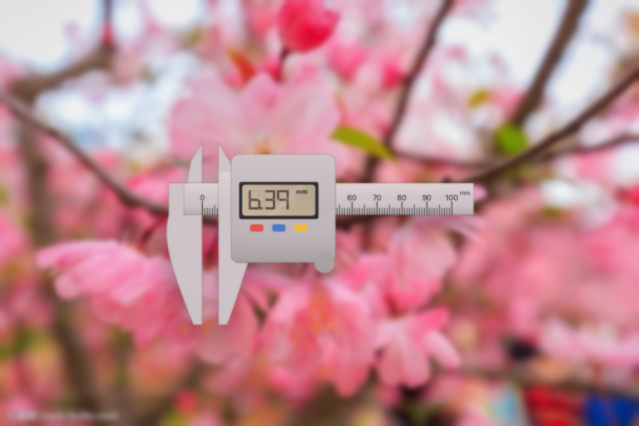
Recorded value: 6.39; mm
